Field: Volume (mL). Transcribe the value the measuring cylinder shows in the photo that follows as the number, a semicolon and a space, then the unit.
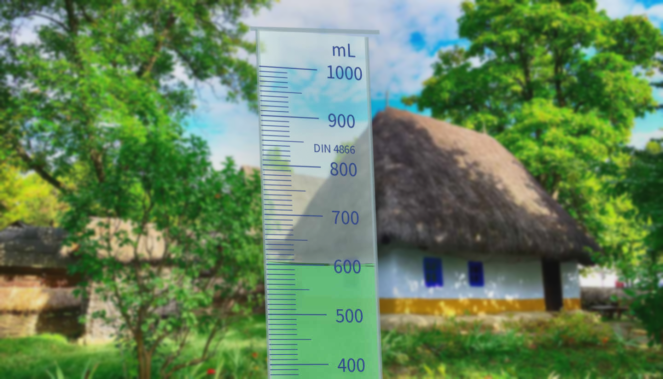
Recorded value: 600; mL
